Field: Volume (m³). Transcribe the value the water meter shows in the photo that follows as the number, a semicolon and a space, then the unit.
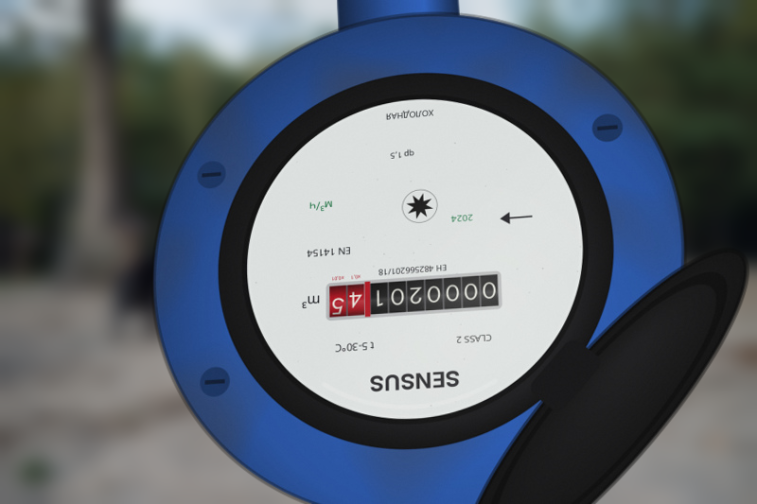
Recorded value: 201.45; m³
